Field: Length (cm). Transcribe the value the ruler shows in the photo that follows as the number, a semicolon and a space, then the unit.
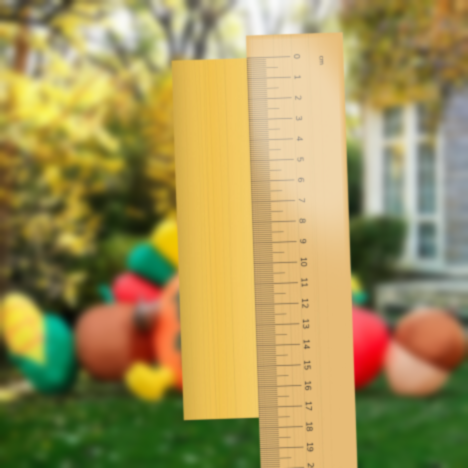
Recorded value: 17.5; cm
